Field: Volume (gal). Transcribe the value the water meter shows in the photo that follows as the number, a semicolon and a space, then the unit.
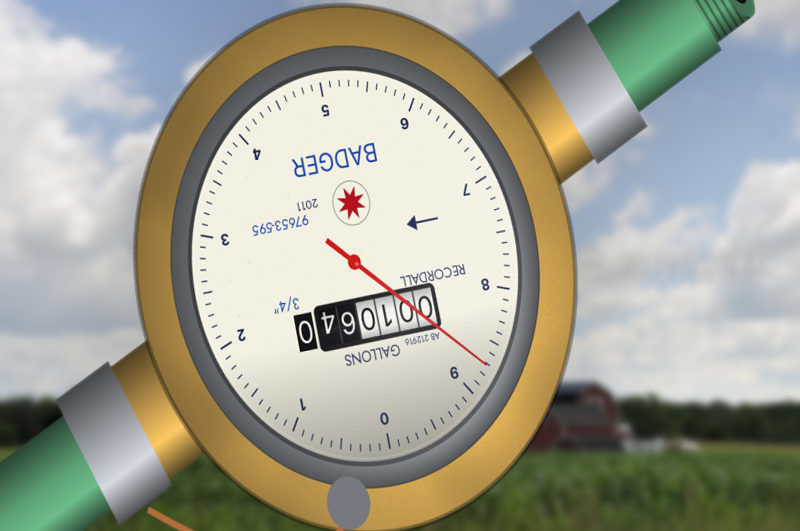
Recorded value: 10638.7; gal
